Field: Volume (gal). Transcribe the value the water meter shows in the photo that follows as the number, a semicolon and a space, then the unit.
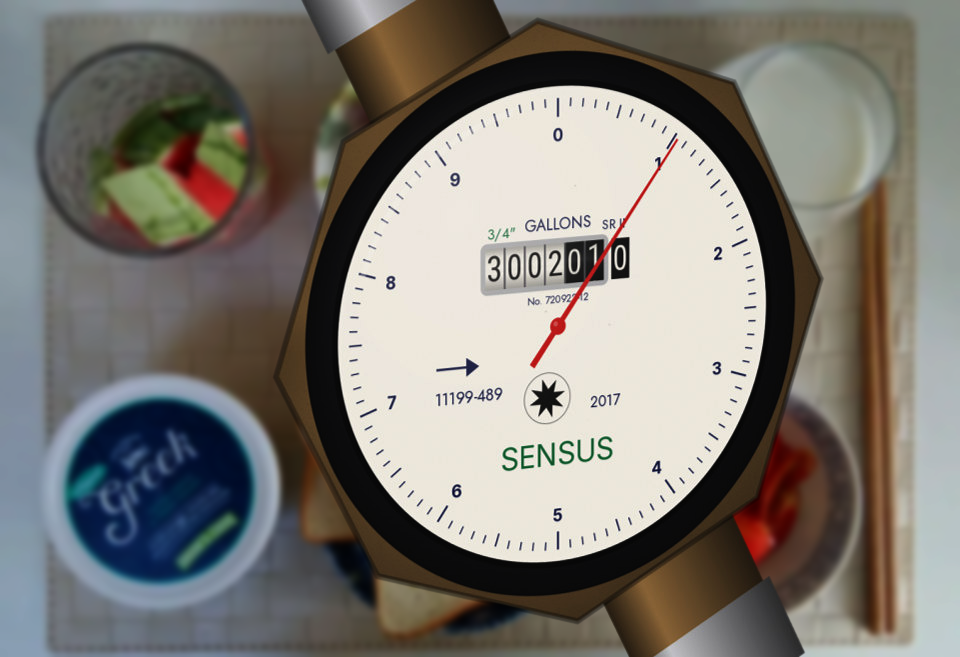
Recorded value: 3002011.0; gal
